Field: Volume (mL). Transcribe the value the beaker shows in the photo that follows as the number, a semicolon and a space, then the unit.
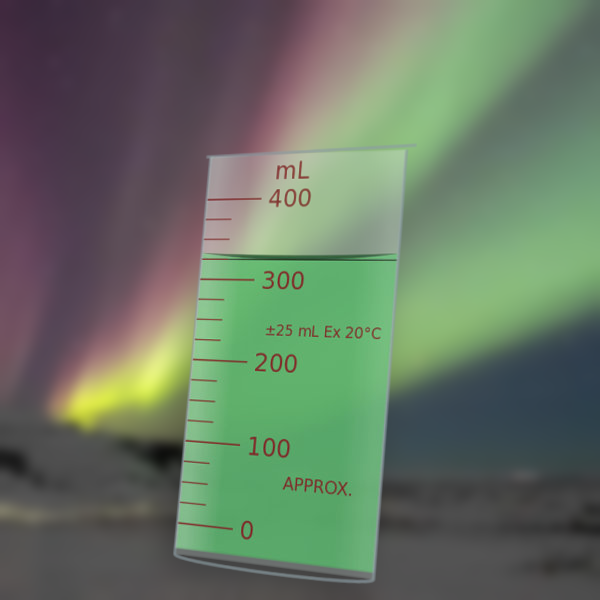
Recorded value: 325; mL
